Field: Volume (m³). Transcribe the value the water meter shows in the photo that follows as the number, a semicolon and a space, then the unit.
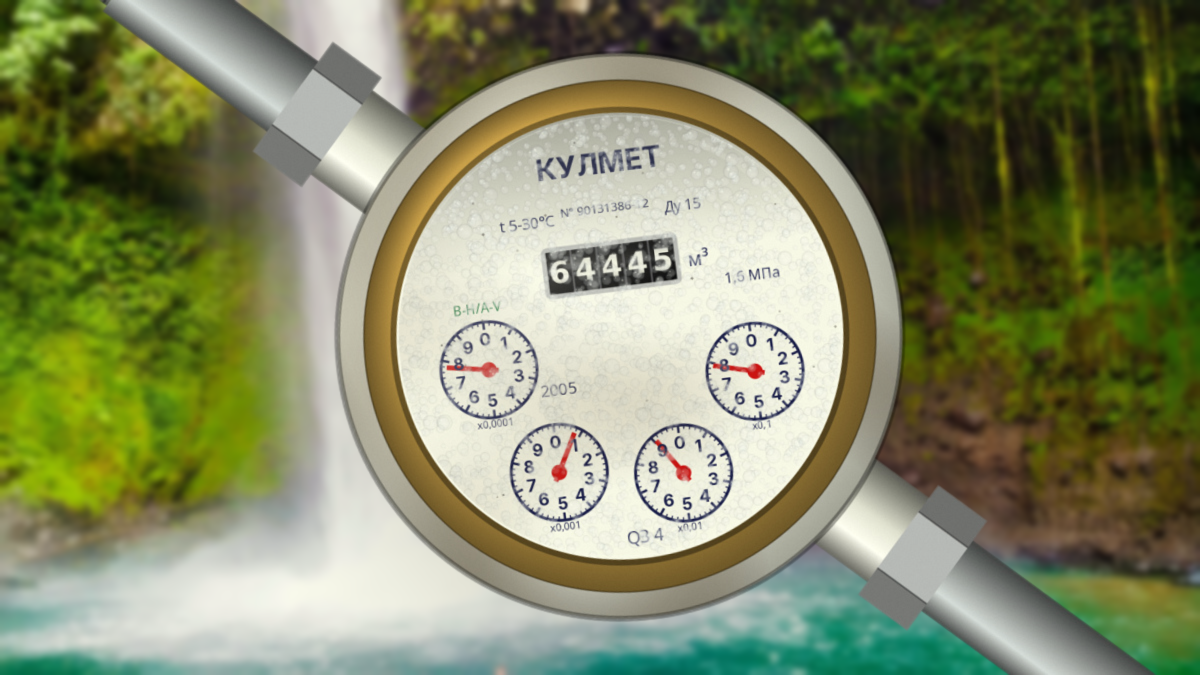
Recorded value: 64445.7907; m³
